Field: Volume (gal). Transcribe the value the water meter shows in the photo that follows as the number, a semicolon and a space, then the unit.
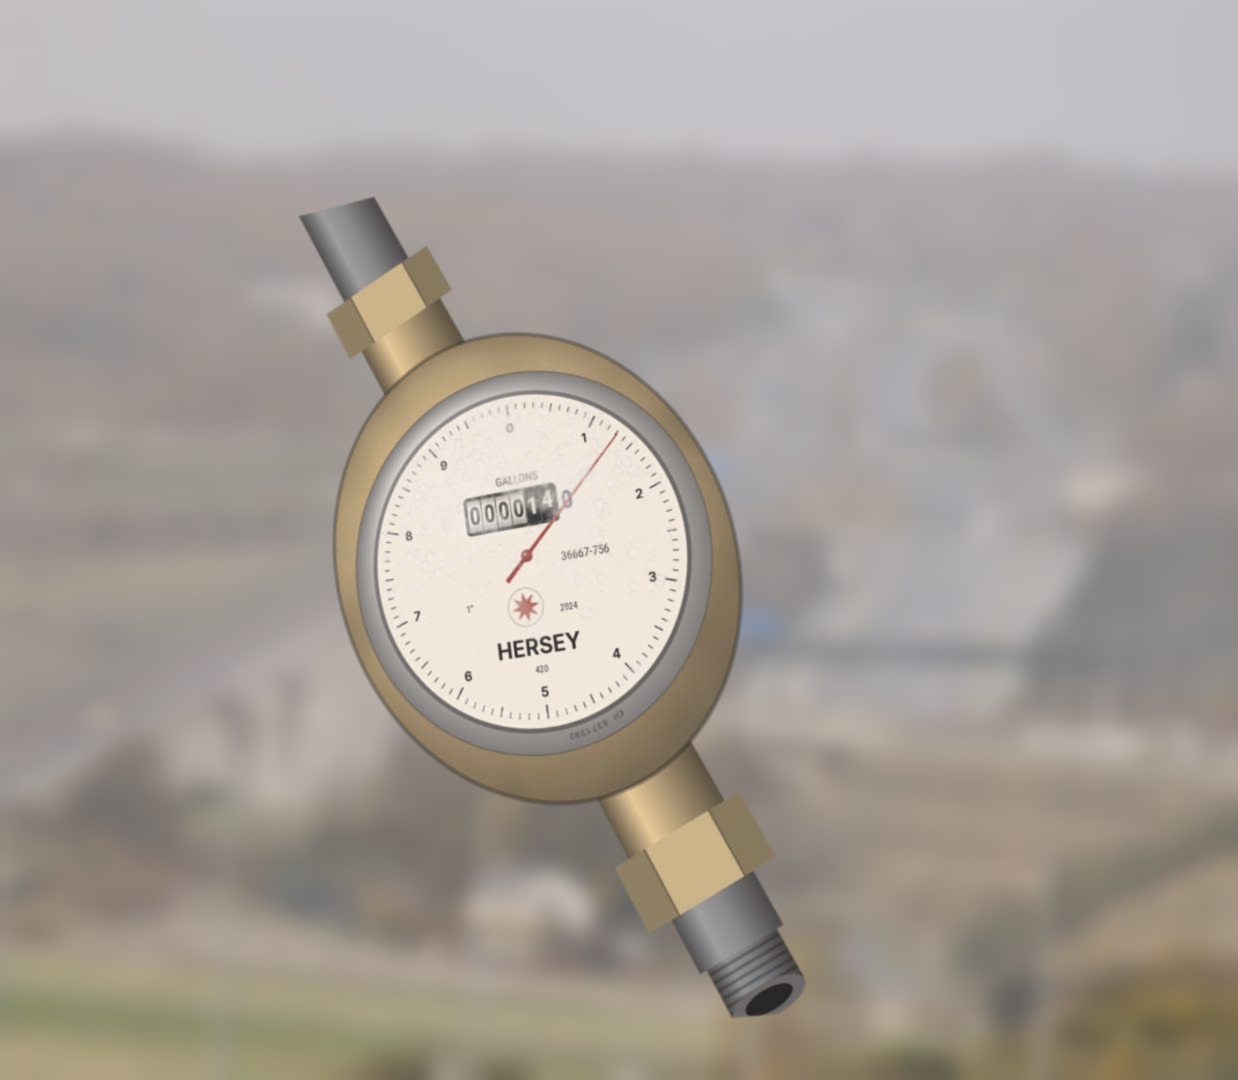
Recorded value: 141.3; gal
